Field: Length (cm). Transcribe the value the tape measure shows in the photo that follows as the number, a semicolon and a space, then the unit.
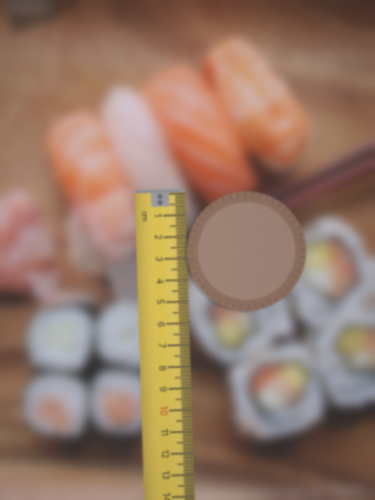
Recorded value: 5.5; cm
